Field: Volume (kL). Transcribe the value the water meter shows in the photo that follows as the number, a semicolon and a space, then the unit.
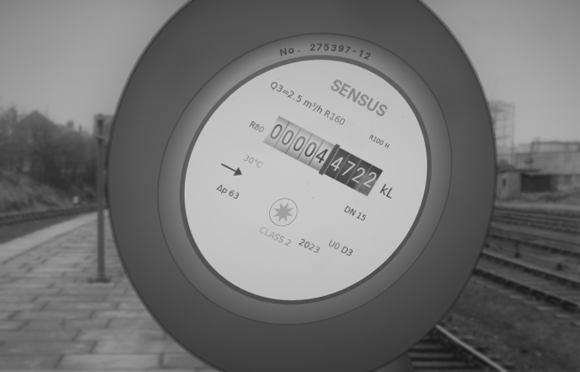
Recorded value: 4.4722; kL
